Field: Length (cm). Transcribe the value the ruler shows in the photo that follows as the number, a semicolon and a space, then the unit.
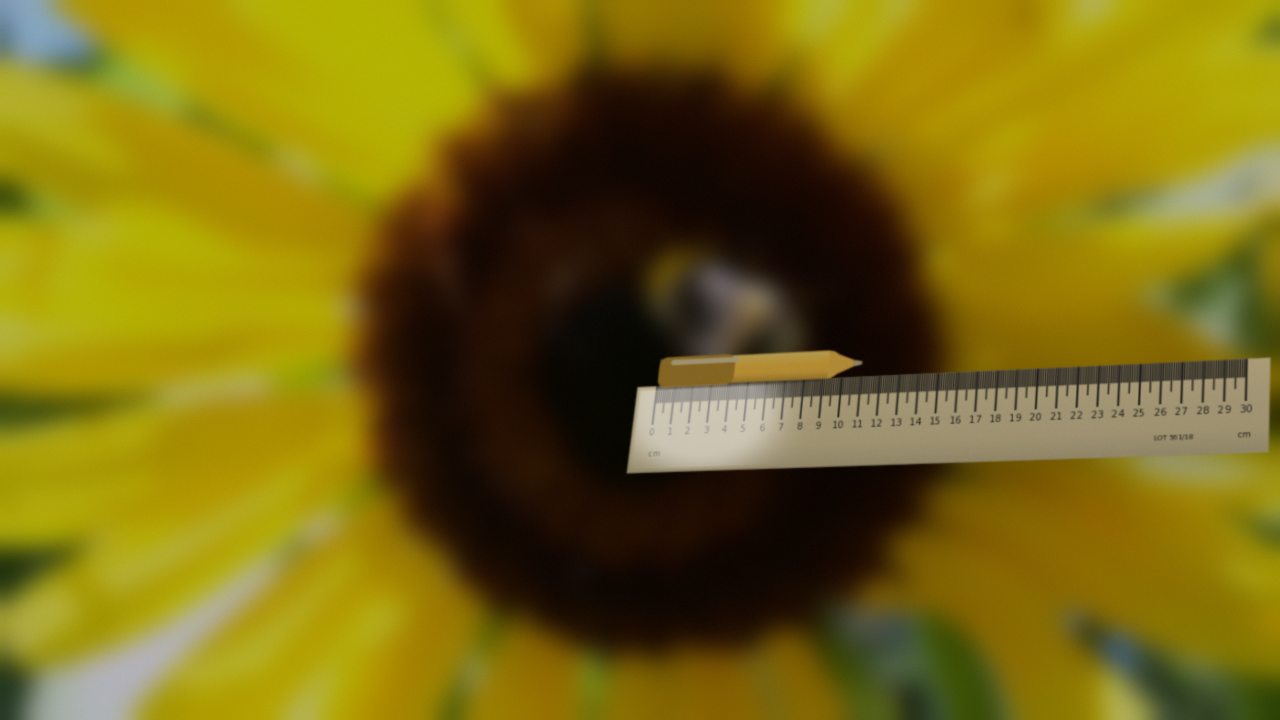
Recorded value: 11; cm
